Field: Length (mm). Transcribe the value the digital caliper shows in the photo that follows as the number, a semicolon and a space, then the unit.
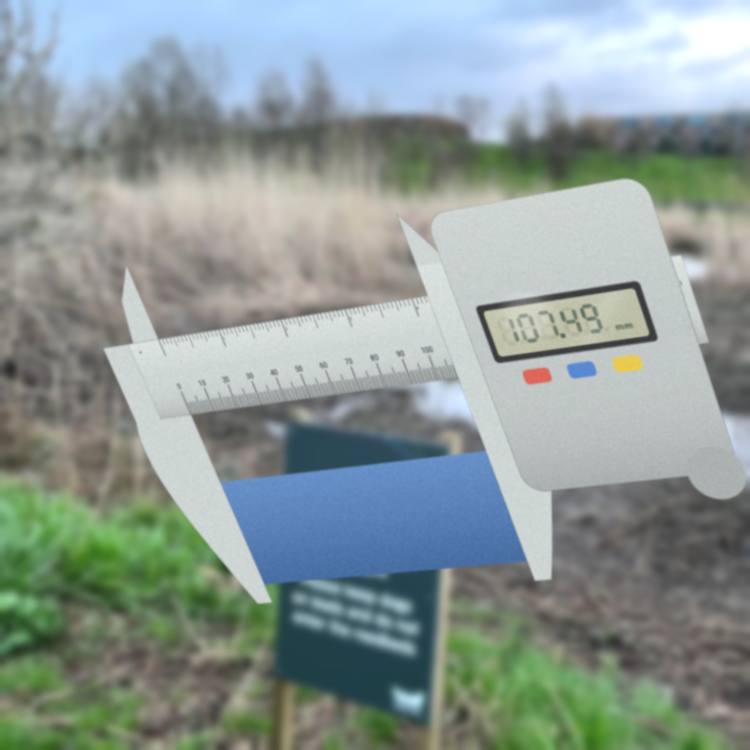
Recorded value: 107.49; mm
